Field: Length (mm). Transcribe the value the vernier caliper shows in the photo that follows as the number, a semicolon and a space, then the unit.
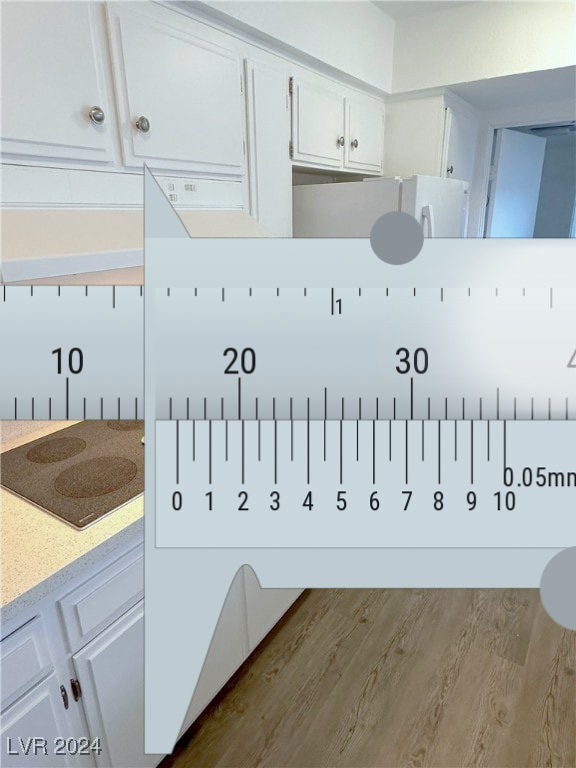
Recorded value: 16.4; mm
